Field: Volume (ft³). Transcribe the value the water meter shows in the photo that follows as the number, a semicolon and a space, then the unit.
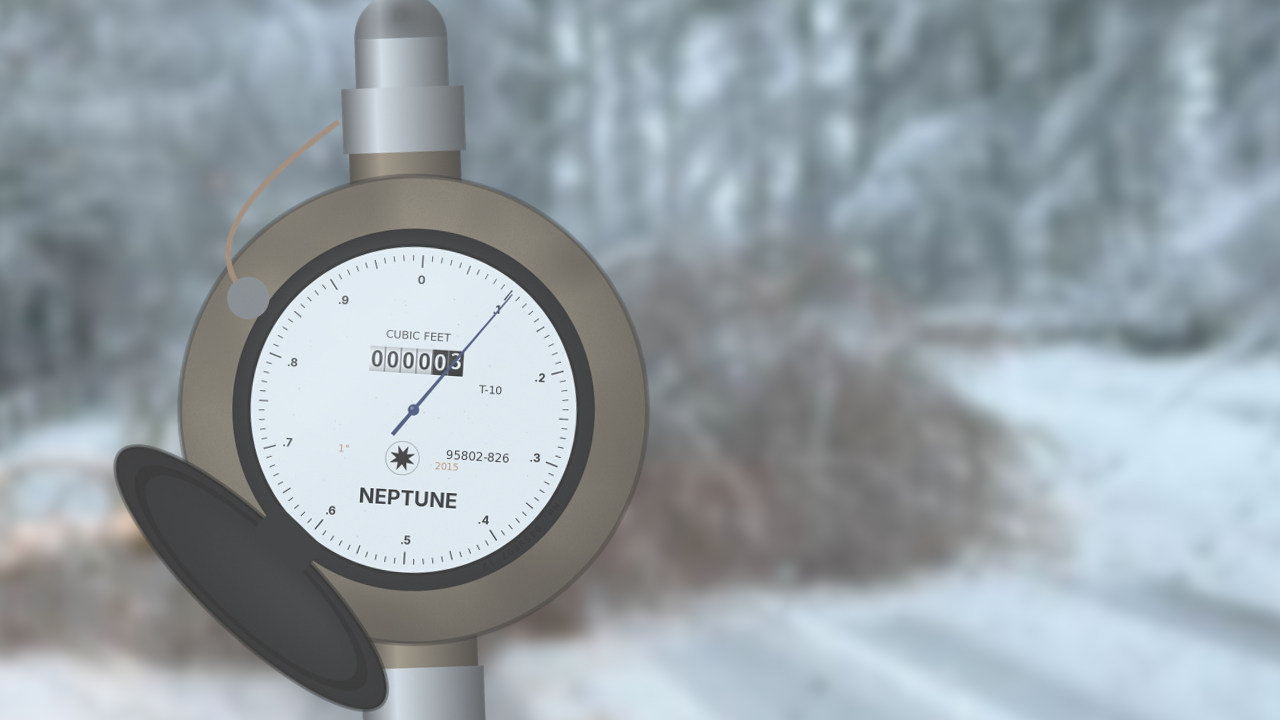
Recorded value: 3.10; ft³
